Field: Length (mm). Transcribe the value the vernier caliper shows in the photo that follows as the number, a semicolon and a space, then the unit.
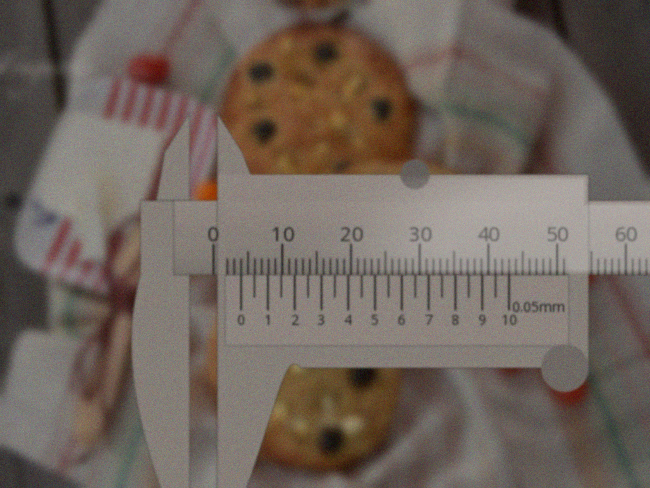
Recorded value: 4.0; mm
